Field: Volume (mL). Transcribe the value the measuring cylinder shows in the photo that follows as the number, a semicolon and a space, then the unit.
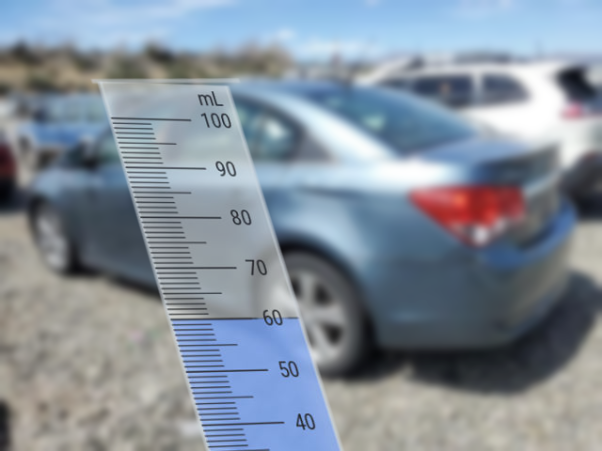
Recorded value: 60; mL
